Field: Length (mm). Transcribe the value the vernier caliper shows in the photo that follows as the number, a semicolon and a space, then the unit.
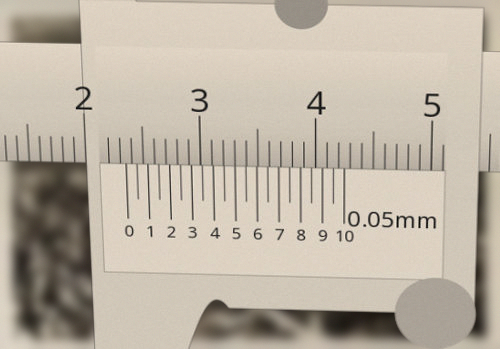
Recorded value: 23.5; mm
